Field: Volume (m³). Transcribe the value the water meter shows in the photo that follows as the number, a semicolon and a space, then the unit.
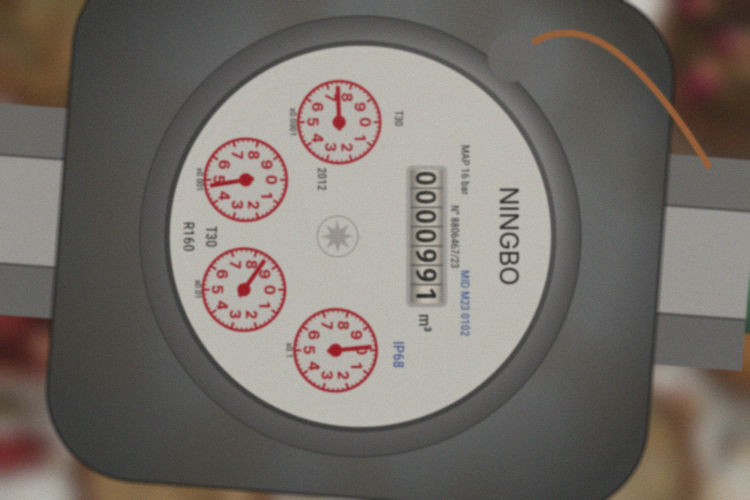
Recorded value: 990.9847; m³
